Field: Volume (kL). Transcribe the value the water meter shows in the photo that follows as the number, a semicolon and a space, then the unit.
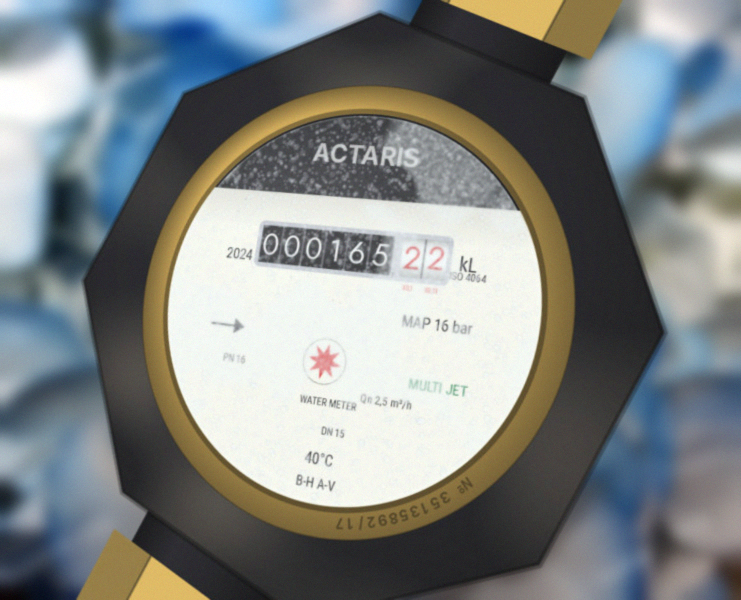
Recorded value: 165.22; kL
